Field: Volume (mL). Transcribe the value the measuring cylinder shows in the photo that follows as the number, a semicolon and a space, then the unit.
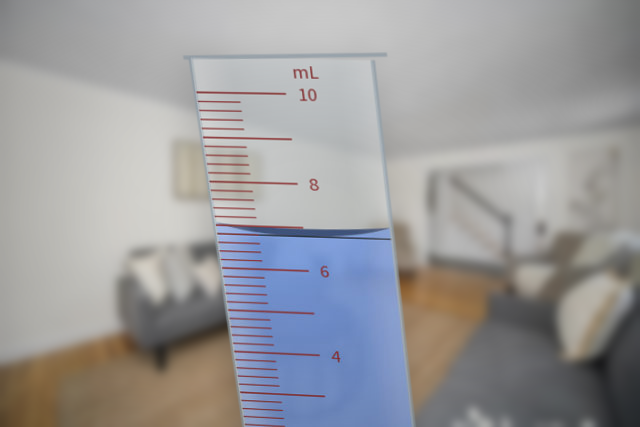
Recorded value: 6.8; mL
